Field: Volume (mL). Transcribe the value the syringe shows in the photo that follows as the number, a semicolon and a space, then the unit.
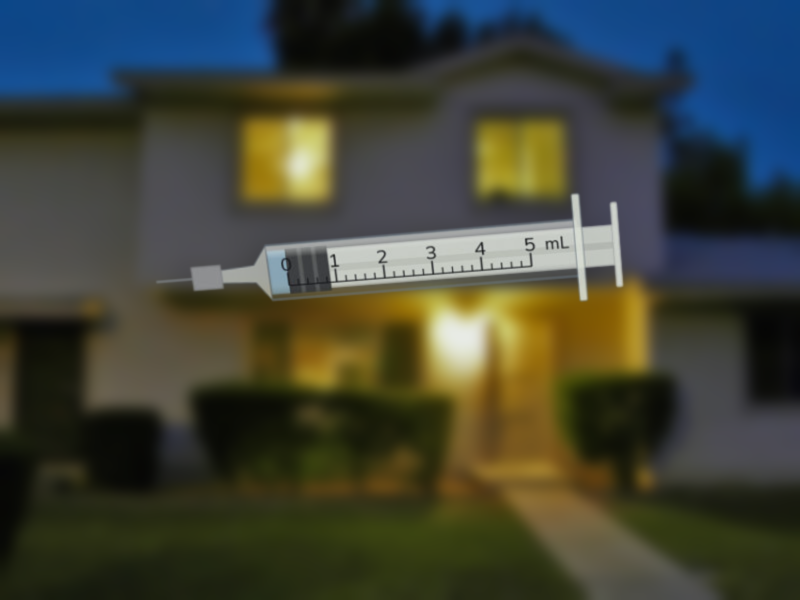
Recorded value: 0; mL
